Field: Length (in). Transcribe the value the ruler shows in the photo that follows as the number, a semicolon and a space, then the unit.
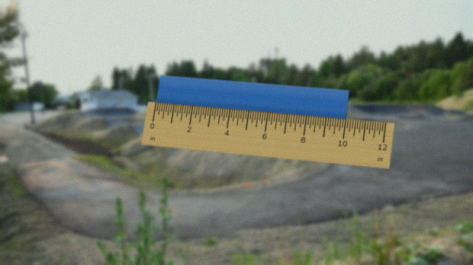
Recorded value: 10; in
